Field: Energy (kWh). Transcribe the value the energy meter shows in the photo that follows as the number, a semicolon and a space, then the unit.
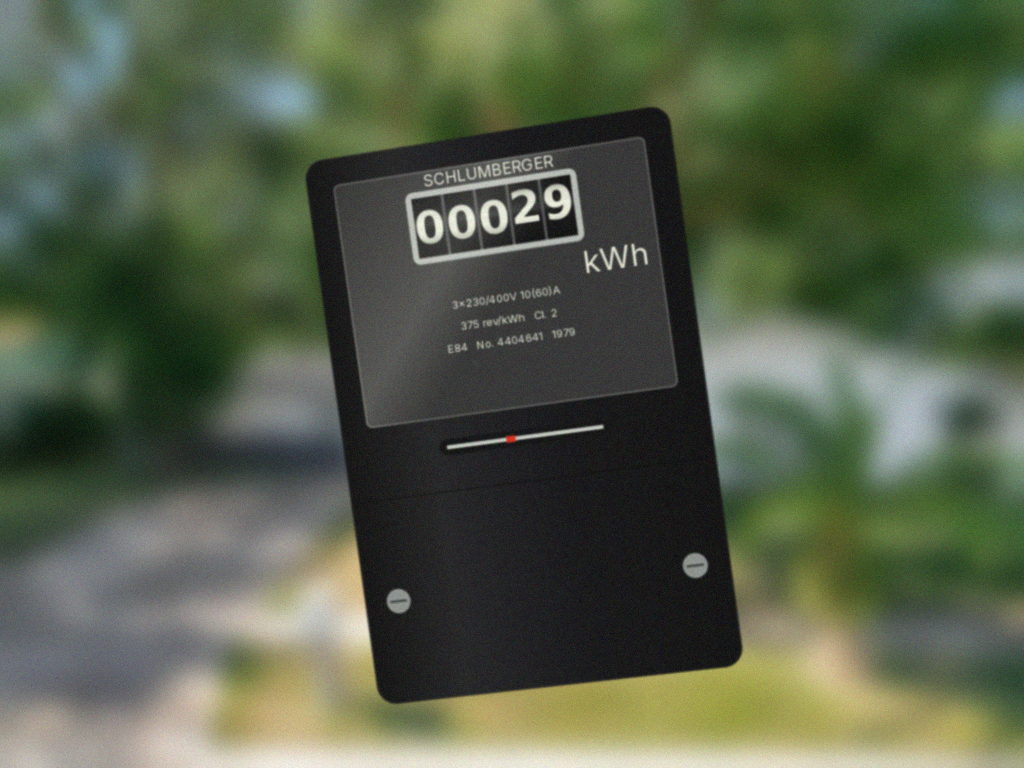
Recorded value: 29; kWh
